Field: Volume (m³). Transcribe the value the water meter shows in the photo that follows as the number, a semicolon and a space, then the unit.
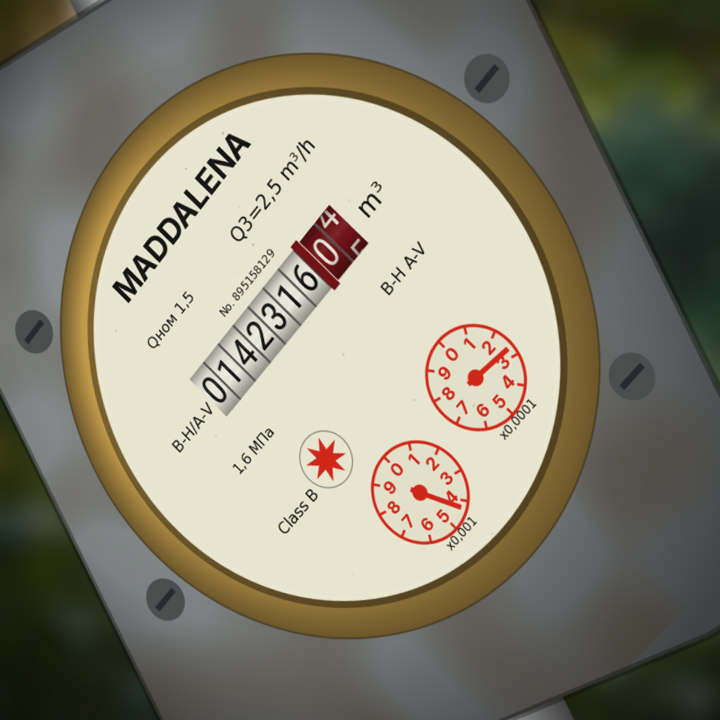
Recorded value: 142316.0442; m³
